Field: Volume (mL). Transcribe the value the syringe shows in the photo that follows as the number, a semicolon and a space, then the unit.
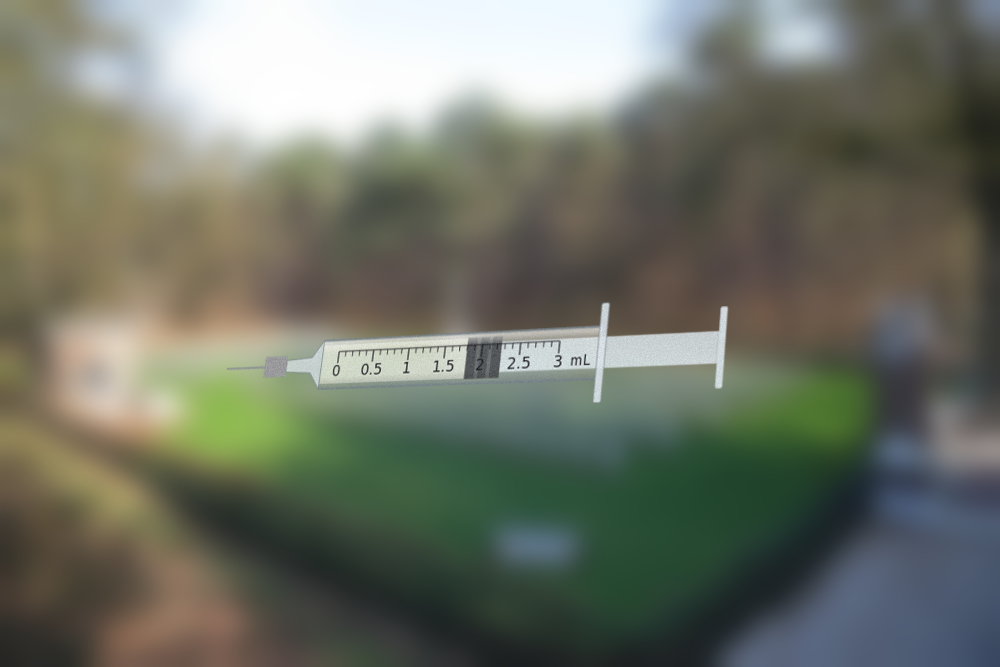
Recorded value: 1.8; mL
